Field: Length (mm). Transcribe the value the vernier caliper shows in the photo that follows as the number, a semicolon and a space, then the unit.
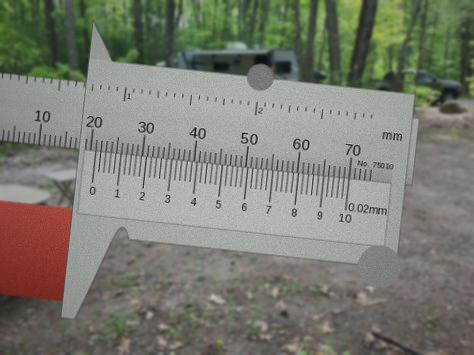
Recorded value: 21.0; mm
